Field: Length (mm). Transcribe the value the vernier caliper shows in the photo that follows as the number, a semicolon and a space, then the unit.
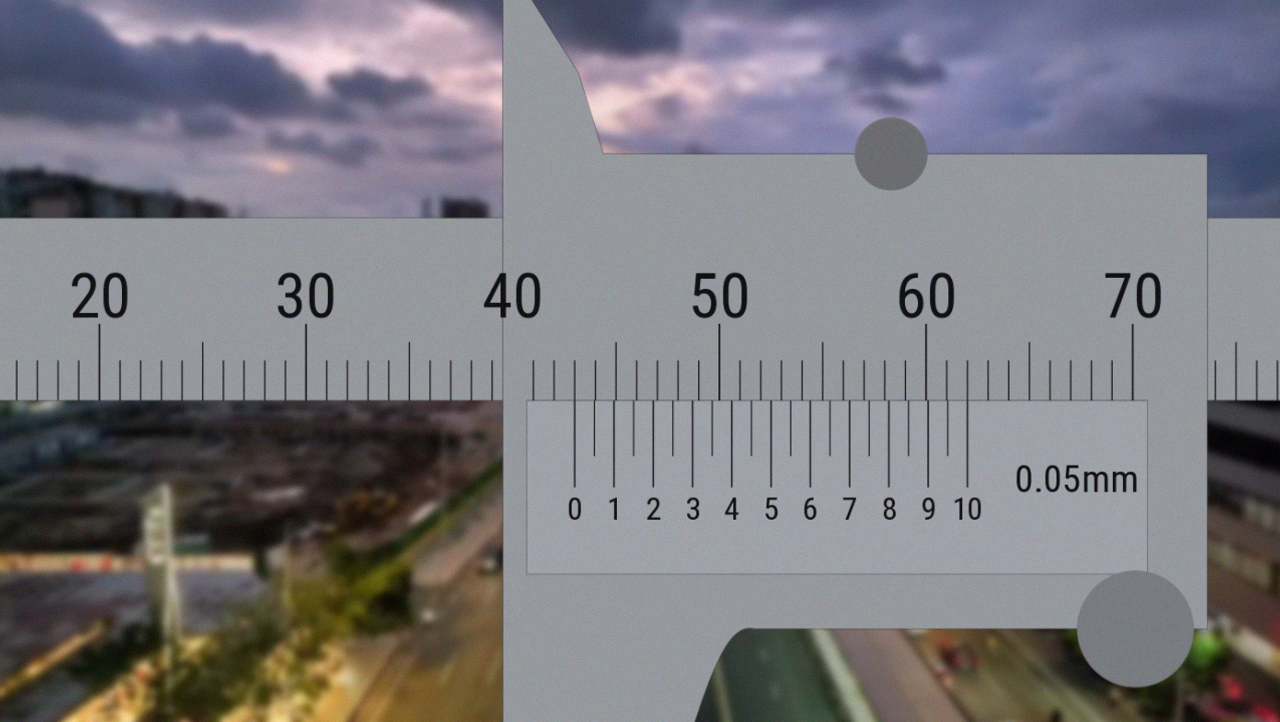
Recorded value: 43.0; mm
